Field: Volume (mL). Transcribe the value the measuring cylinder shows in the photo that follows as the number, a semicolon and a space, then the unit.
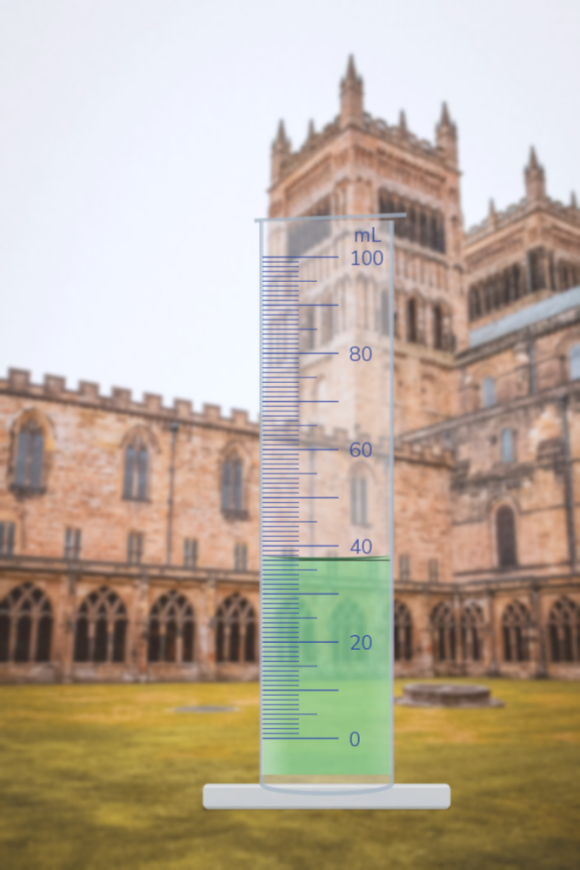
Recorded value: 37; mL
